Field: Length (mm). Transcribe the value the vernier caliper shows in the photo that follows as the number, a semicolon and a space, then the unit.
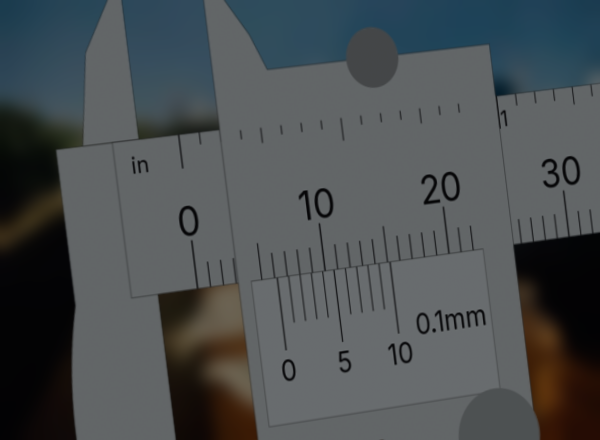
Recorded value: 6.2; mm
